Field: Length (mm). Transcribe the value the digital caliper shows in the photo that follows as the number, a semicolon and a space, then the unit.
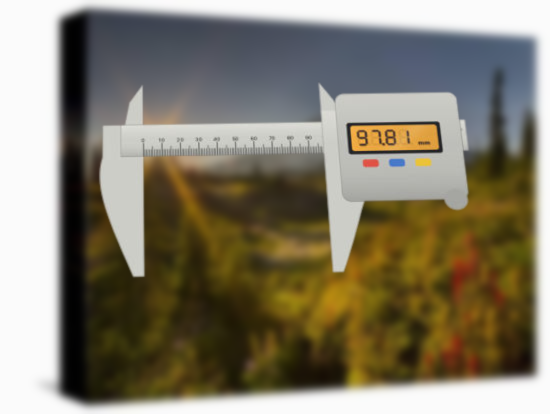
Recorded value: 97.81; mm
